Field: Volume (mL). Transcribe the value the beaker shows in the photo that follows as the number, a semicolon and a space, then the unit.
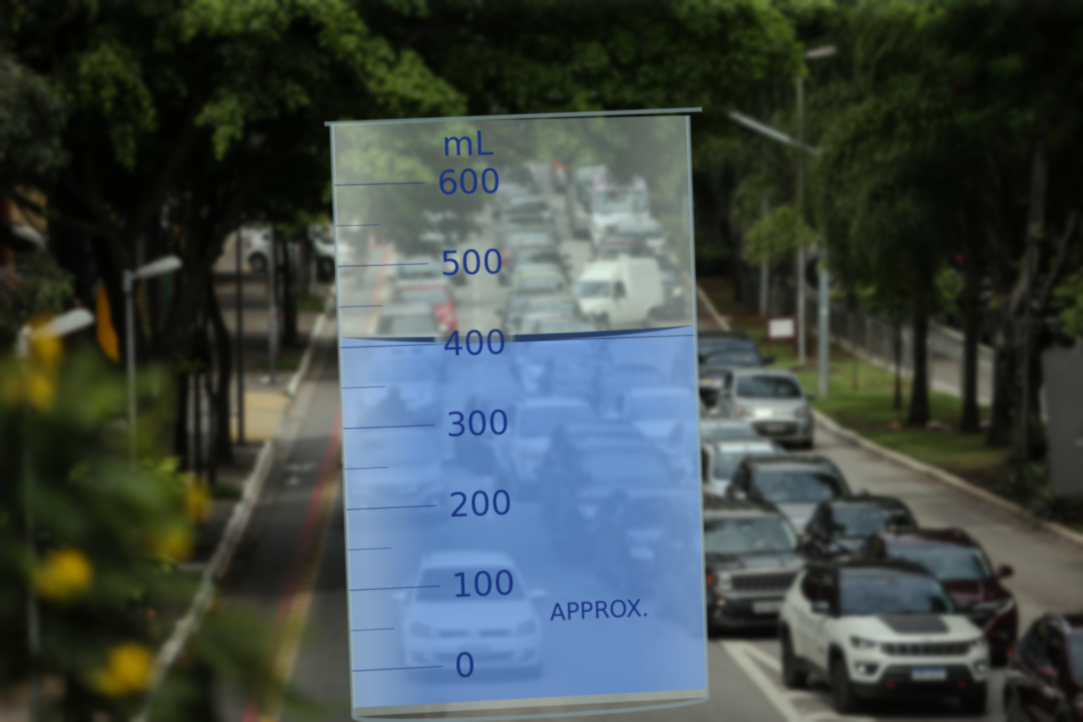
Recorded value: 400; mL
